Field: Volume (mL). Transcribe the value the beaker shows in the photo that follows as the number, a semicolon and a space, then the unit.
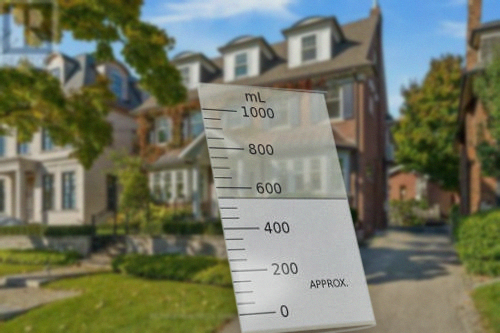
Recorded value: 550; mL
